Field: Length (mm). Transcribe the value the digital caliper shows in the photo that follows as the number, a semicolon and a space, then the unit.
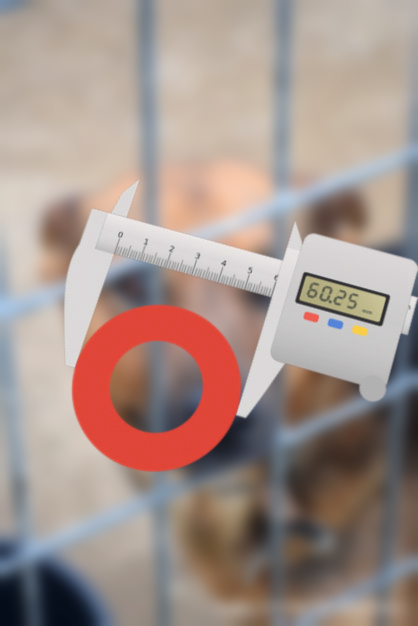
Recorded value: 60.25; mm
